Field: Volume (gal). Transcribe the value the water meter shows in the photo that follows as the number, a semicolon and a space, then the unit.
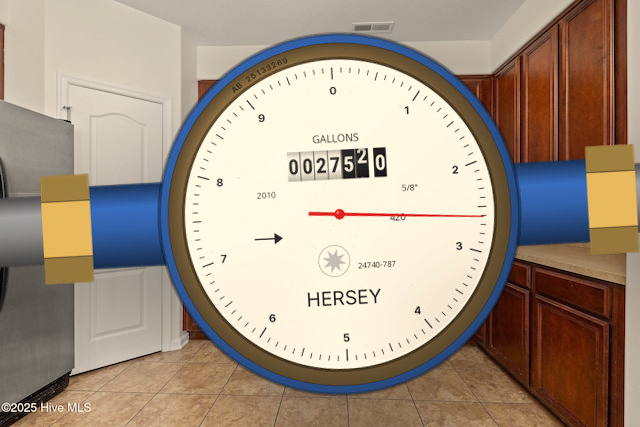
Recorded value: 27522.6; gal
